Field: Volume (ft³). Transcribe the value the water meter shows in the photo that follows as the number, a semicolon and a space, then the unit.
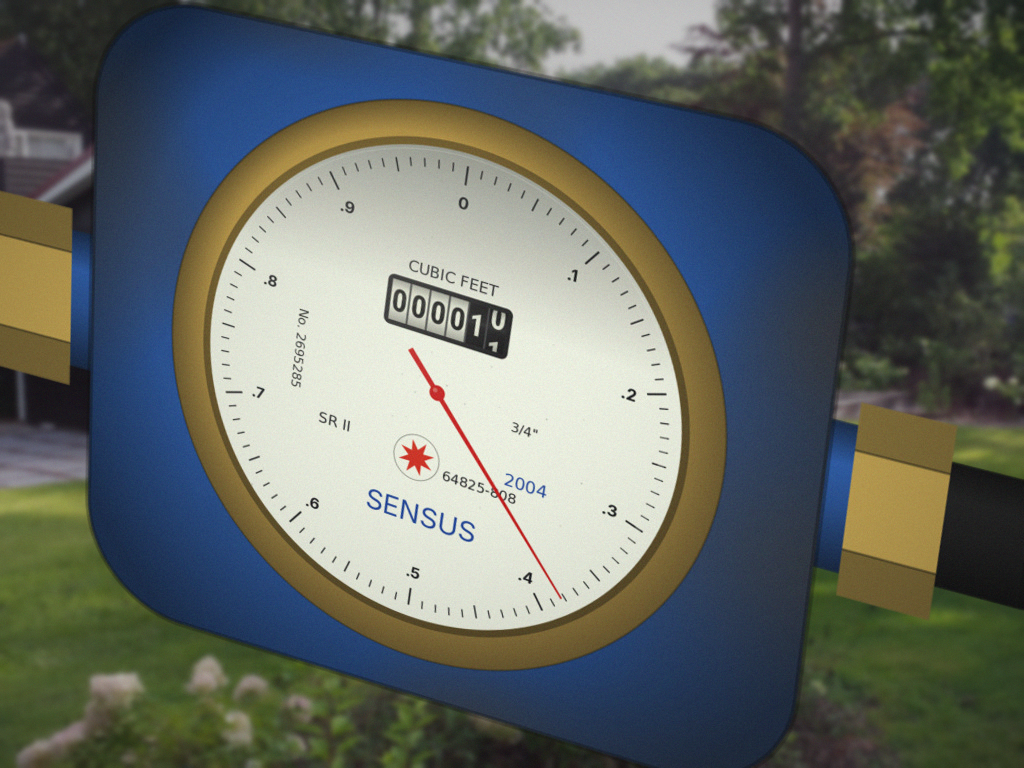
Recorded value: 10.38; ft³
